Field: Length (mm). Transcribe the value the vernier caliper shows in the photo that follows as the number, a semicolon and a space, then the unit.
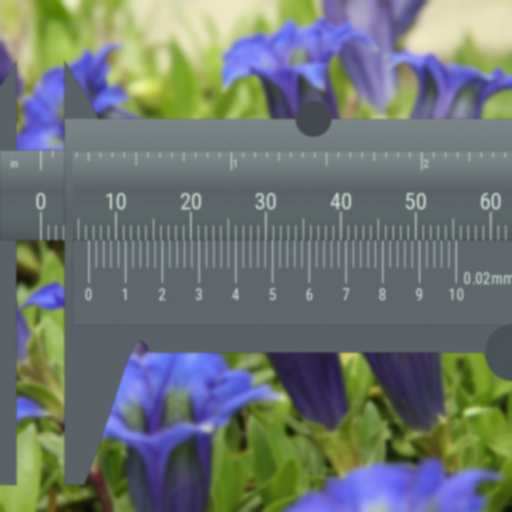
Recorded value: 6.4; mm
